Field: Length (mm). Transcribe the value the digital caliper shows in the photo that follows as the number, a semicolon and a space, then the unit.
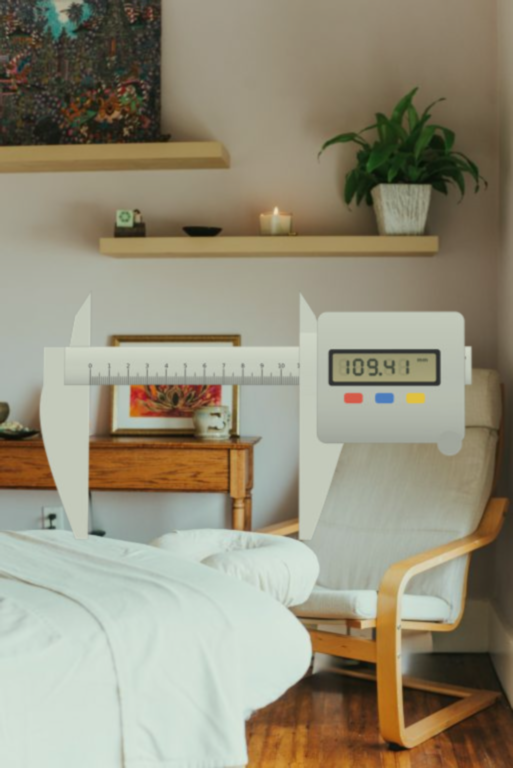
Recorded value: 109.41; mm
